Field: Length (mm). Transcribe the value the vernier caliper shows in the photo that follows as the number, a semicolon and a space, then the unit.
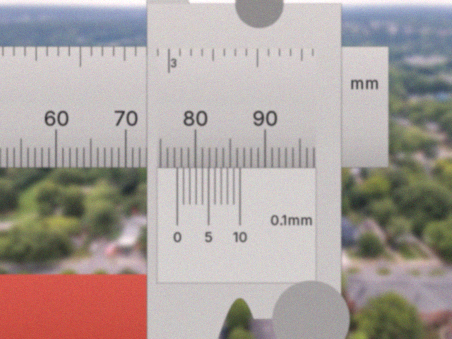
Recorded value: 77.4; mm
